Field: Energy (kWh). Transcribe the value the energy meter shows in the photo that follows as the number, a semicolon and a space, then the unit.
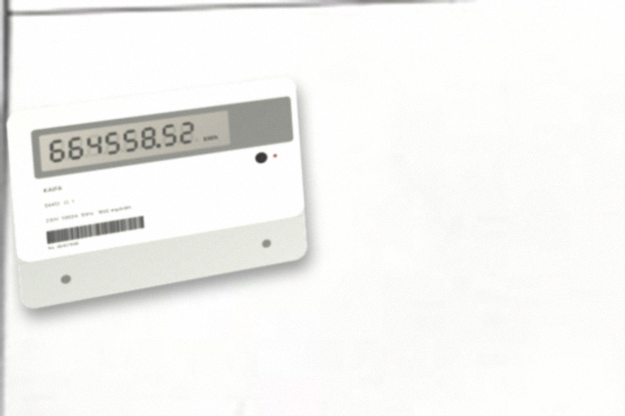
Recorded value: 664558.52; kWh
